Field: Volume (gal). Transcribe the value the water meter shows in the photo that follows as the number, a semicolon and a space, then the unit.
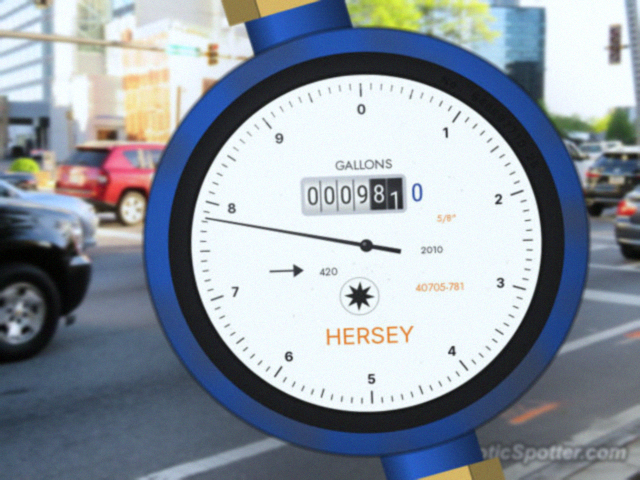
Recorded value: 9807.8; gal
